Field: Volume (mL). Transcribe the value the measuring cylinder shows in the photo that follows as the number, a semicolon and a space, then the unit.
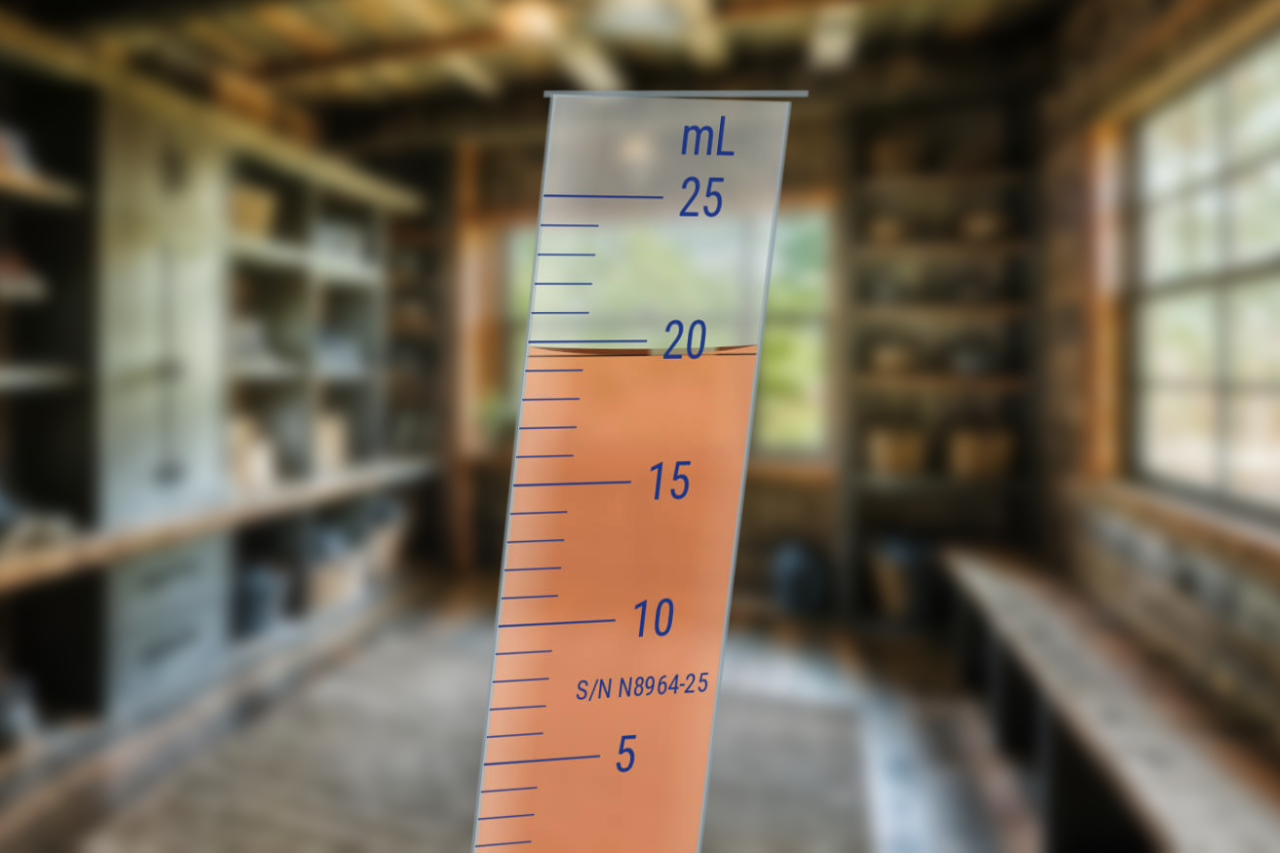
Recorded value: 19.5; mL
